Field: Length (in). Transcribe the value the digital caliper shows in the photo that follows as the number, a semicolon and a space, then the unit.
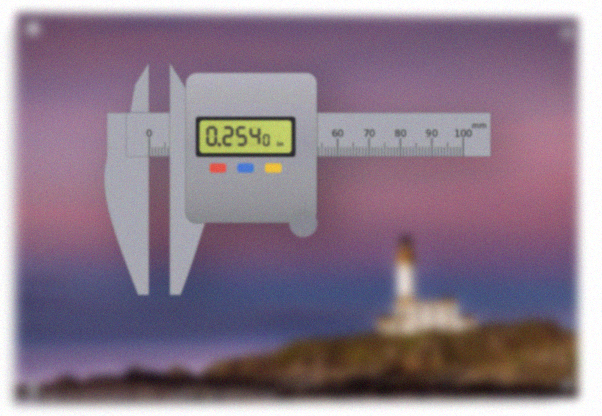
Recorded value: 0.2540; in
